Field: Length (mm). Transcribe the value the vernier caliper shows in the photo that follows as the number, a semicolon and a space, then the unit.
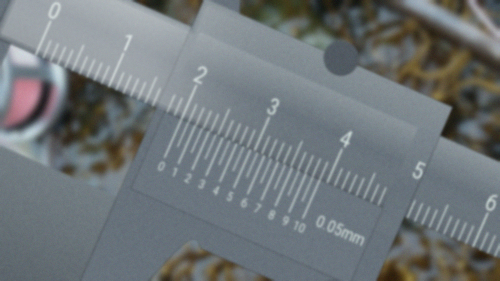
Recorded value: 20.0; mm
